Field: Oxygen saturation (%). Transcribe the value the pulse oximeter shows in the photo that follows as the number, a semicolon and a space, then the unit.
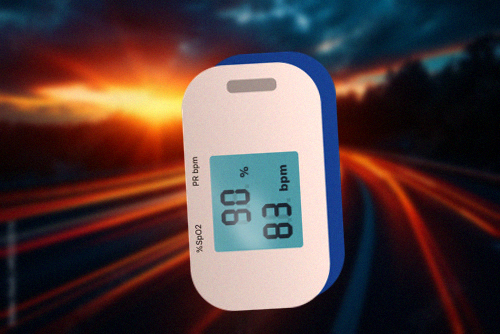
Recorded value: 90; %
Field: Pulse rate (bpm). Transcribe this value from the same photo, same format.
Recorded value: 83; bpm
